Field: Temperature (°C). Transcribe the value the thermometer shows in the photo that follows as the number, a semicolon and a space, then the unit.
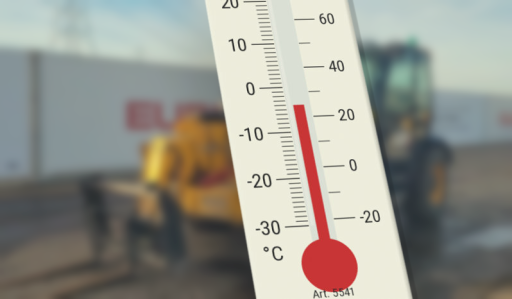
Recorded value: -4; °C
